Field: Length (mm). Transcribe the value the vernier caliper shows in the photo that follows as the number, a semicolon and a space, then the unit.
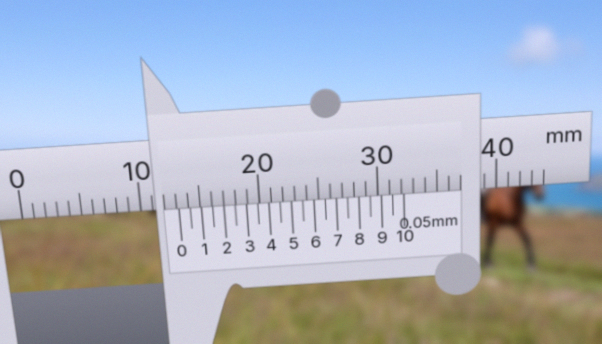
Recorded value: 13.2; mm
